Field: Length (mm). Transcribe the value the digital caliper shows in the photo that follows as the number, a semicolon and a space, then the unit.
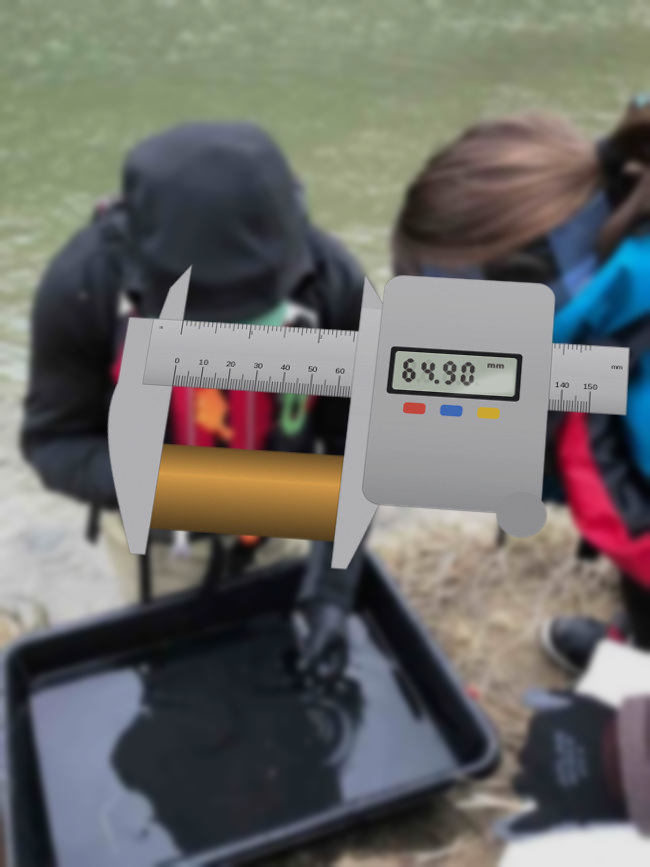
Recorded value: 64.90; mm
